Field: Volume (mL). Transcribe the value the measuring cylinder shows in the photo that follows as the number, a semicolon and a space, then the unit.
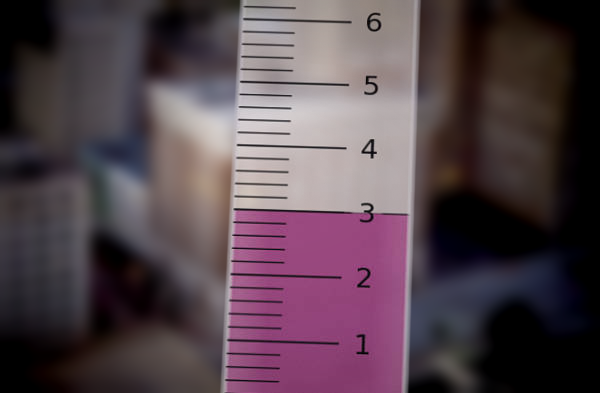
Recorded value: 3; mL
